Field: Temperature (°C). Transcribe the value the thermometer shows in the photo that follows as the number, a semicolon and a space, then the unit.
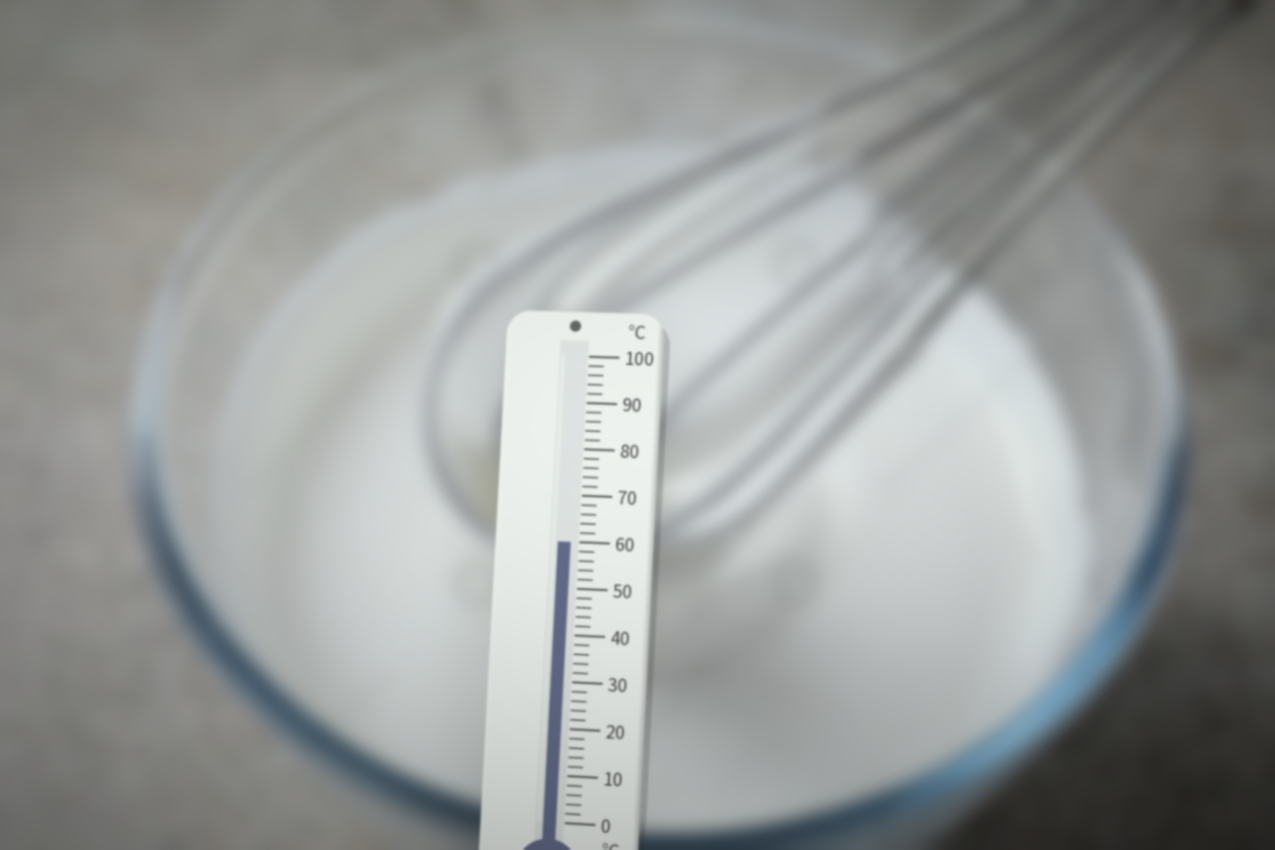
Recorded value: 60; °C
